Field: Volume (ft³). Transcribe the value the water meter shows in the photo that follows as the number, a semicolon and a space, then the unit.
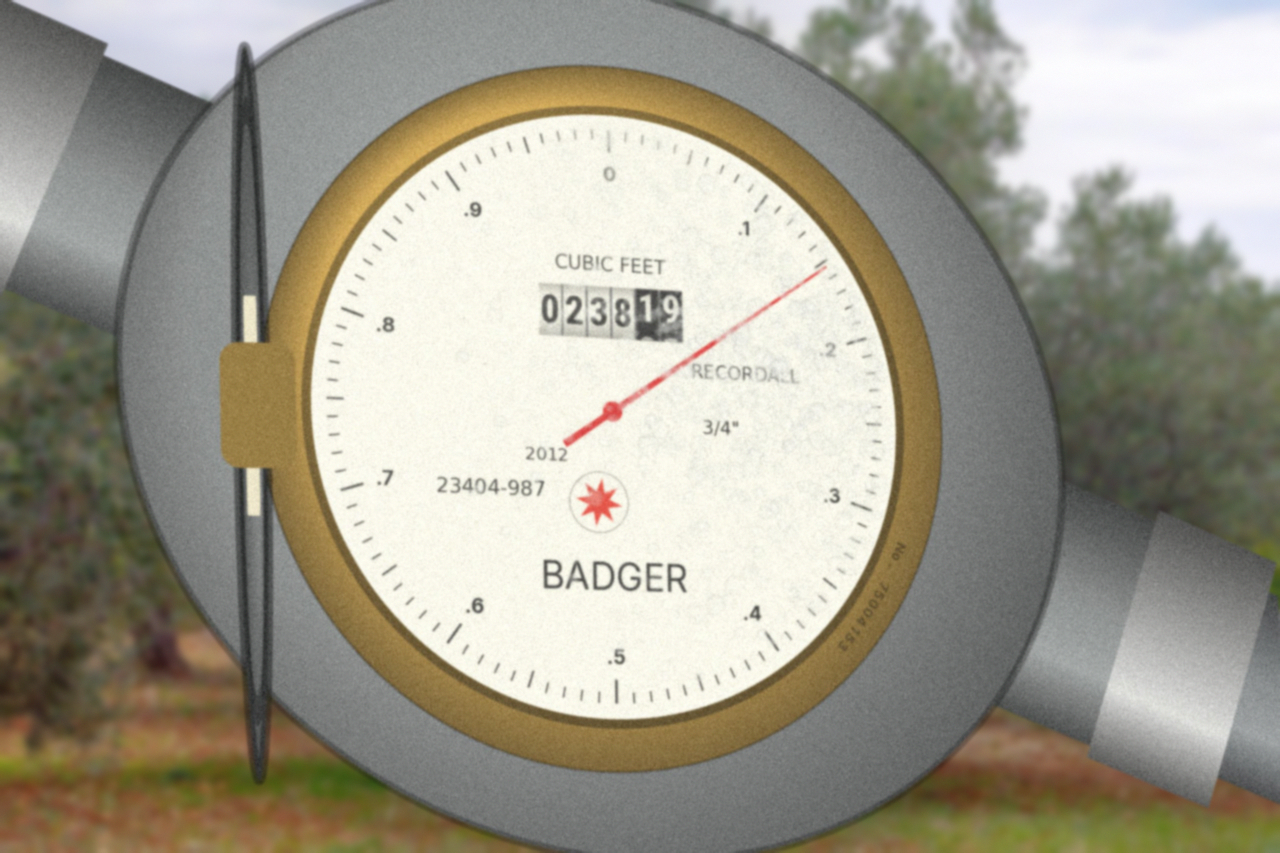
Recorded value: 23819.15; ft³
